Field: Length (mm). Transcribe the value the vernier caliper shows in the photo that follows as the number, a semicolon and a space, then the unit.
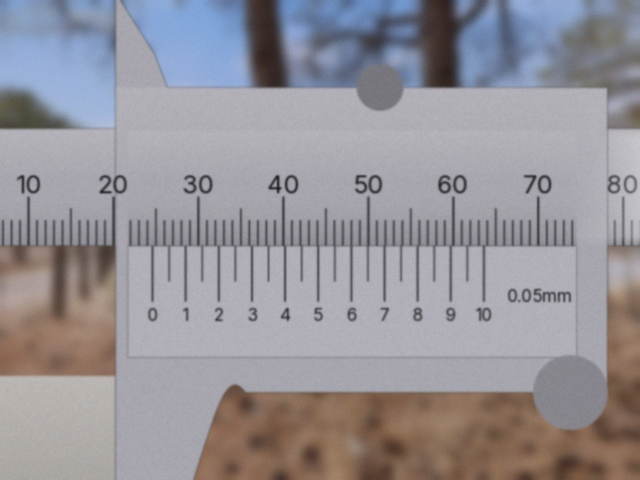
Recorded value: 24.6; mm
